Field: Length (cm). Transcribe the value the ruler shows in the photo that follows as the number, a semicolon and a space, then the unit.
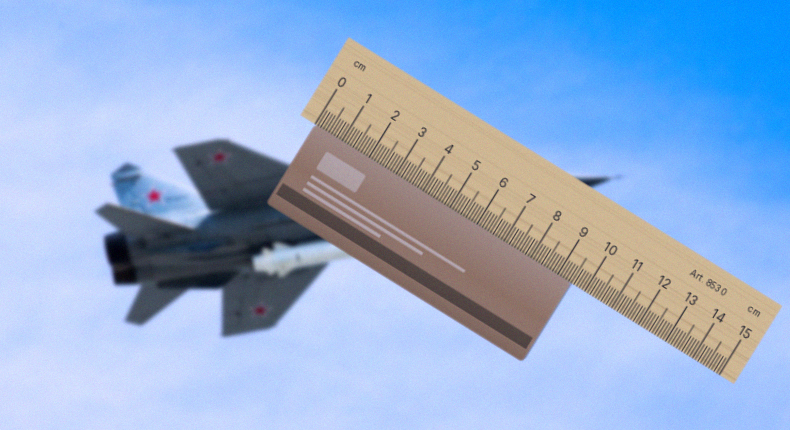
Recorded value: 9.5; cm
